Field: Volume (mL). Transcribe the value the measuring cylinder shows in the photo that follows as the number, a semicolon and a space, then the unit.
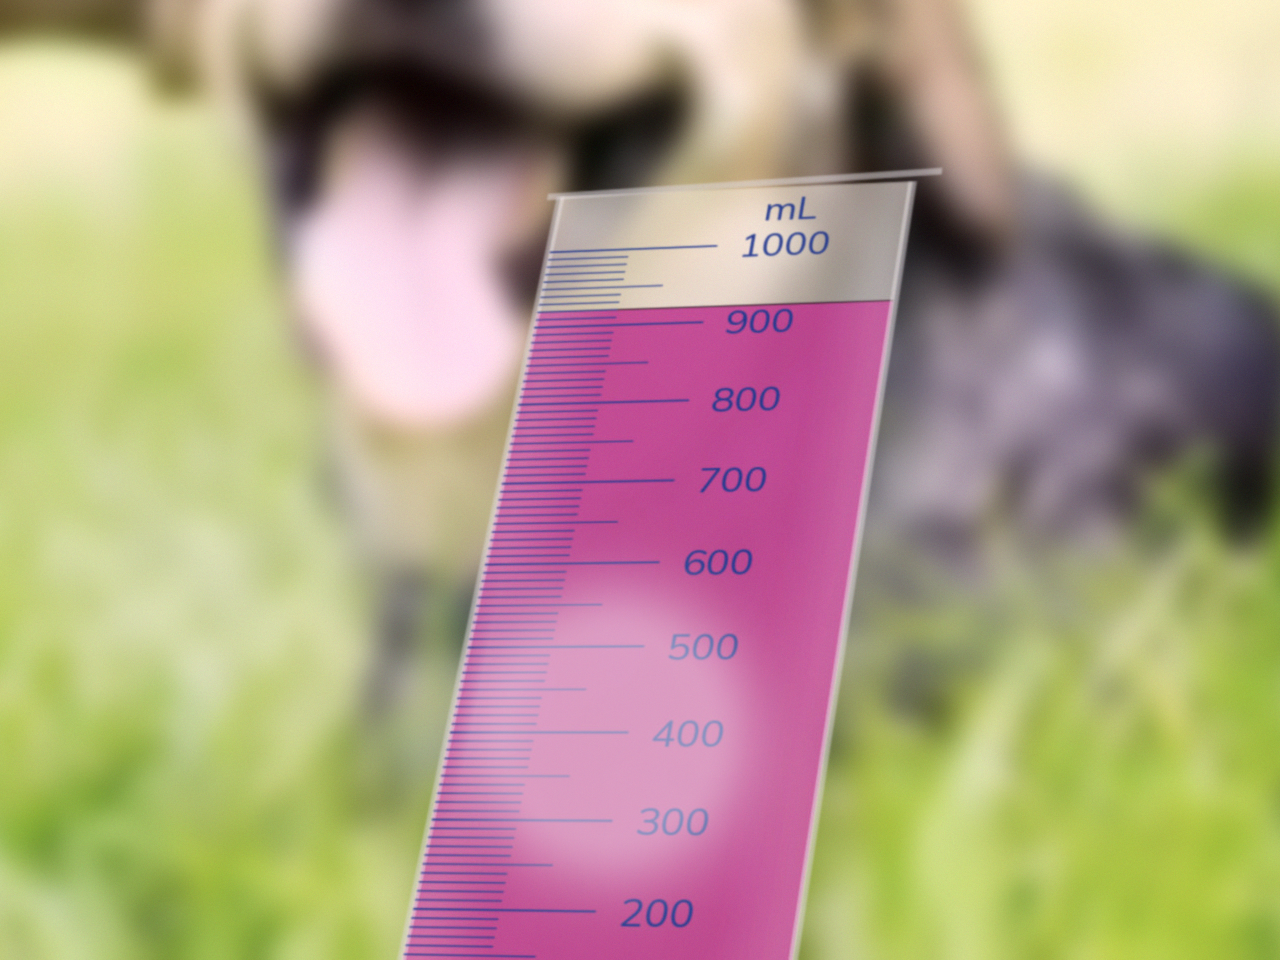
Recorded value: 920; mL
